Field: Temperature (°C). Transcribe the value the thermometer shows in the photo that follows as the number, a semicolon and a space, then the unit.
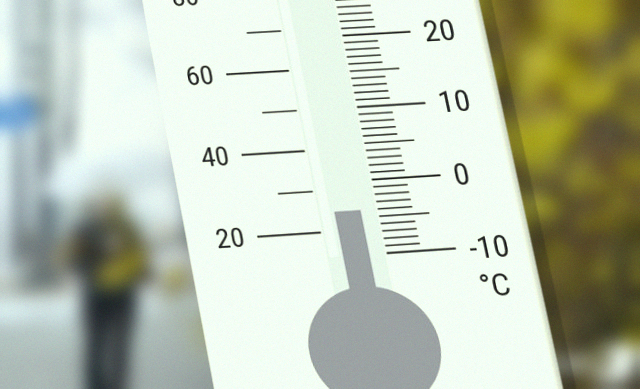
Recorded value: -4; °C
